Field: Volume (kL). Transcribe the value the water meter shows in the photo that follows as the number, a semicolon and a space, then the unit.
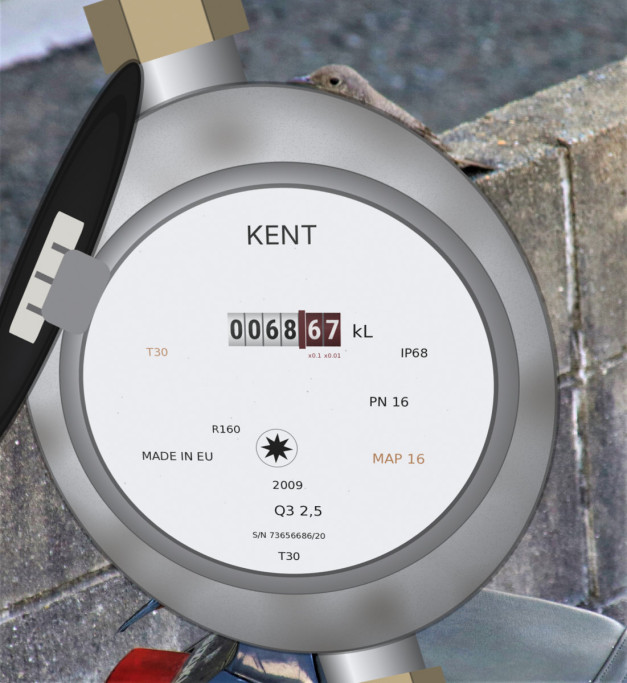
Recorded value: 68.67; kL
